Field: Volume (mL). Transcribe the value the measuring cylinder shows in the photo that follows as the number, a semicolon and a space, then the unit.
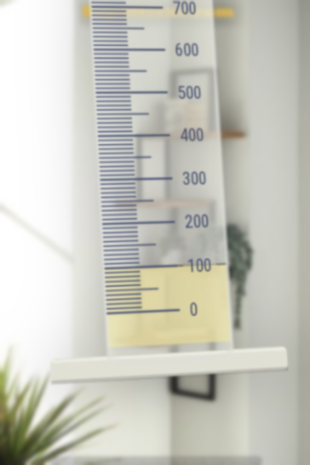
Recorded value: 100; mL
